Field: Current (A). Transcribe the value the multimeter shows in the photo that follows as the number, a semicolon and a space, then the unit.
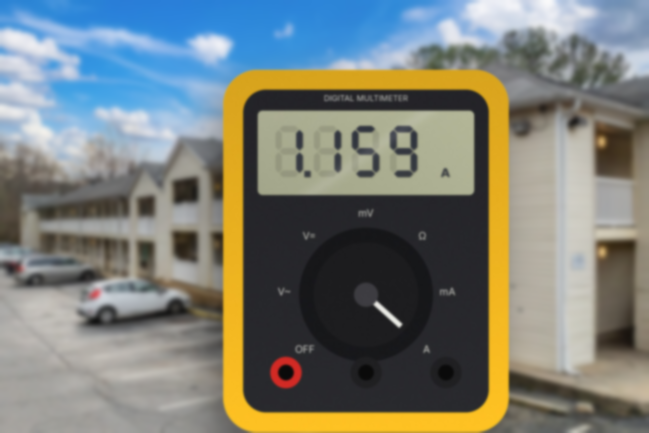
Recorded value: 1.159; A
